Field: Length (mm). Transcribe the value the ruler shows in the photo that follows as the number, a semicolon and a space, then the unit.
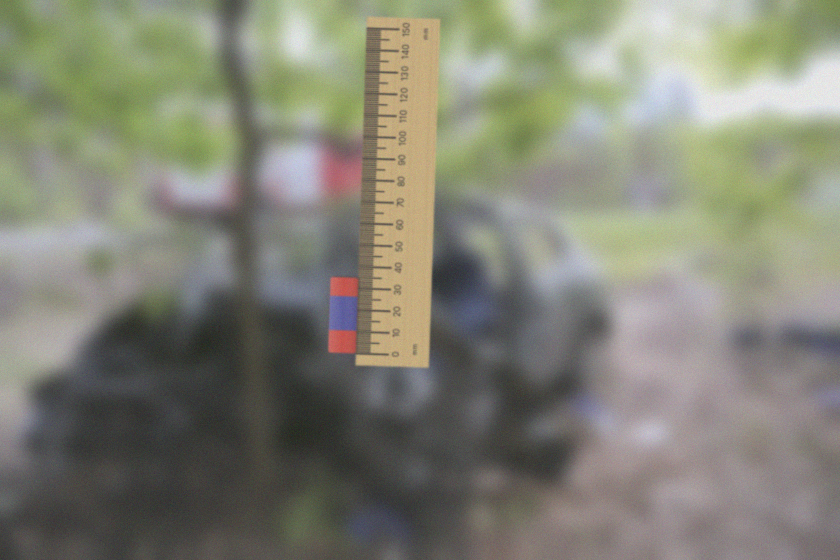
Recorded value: 35; mm
